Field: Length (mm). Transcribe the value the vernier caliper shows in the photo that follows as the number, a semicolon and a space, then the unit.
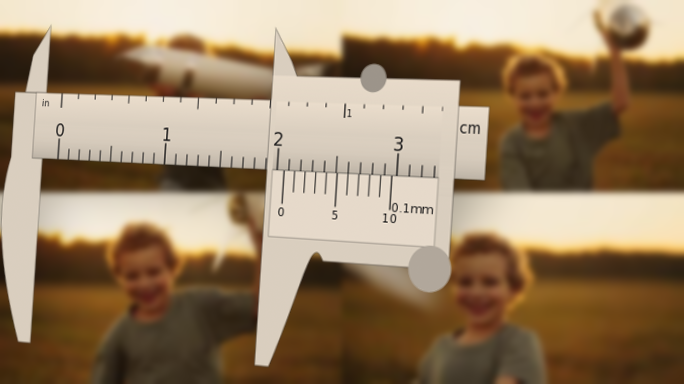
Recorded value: 20.6; mm
